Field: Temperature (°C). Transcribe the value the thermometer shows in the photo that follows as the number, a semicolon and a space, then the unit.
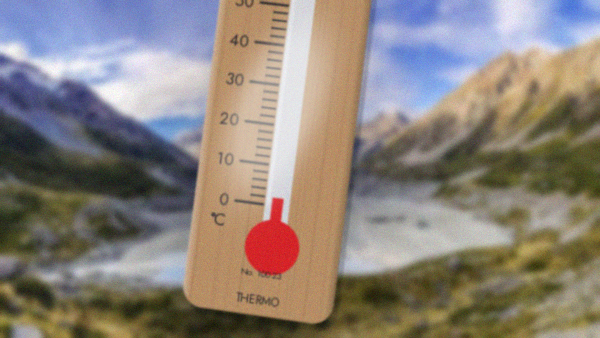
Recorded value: 2; °C
